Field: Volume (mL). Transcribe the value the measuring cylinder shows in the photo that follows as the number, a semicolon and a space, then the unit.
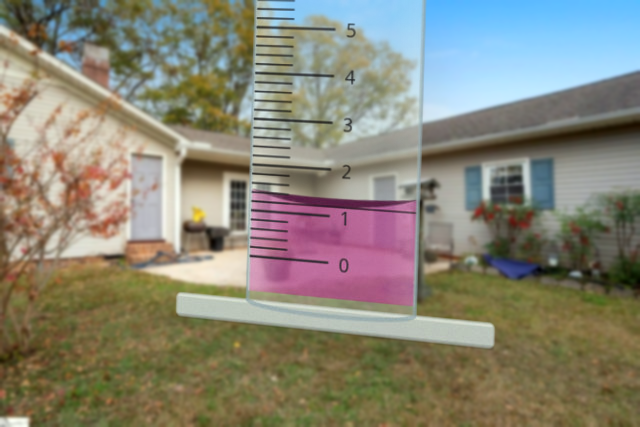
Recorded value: 1.2; mL
